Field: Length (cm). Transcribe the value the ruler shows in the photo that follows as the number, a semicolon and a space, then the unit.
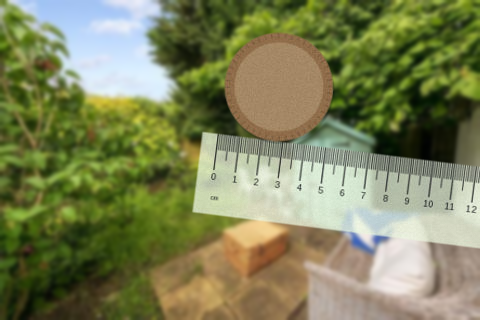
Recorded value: 5; cm
